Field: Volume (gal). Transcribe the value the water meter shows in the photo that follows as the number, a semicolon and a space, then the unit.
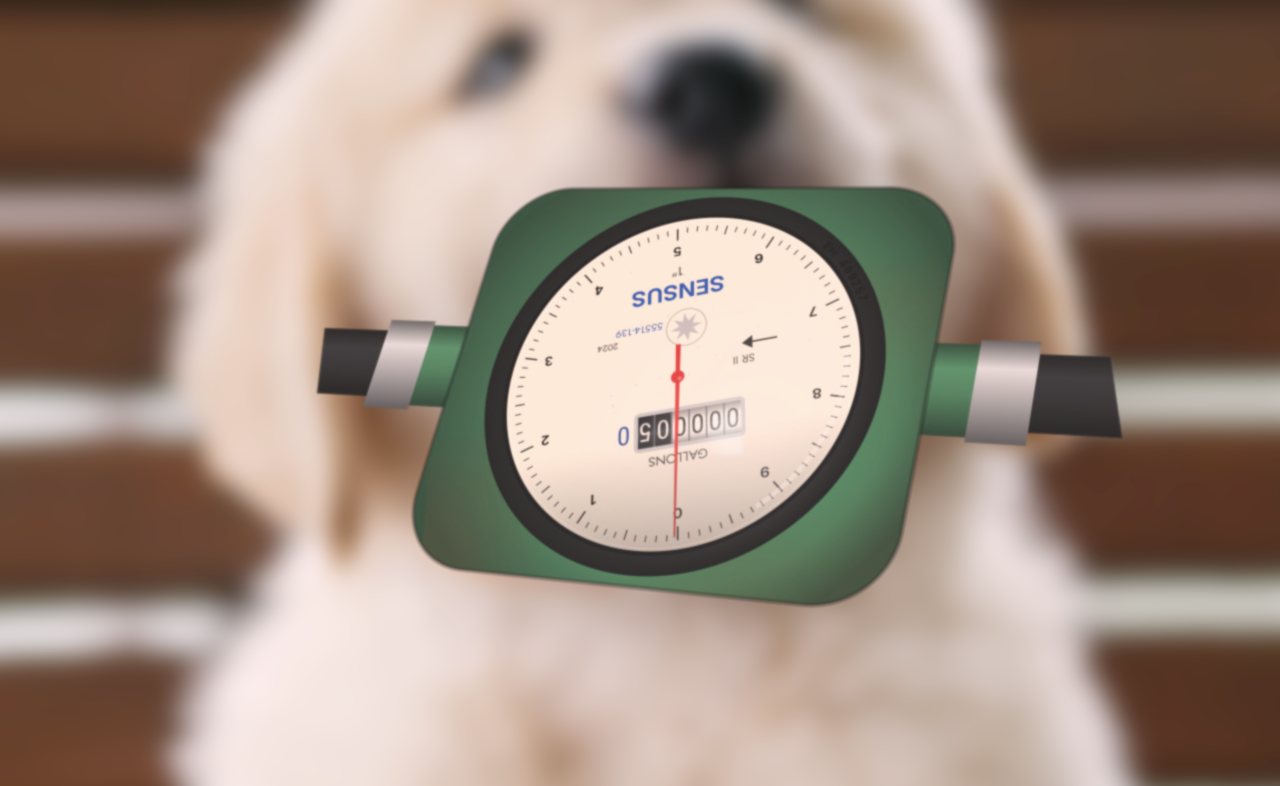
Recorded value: 50.0; gal
